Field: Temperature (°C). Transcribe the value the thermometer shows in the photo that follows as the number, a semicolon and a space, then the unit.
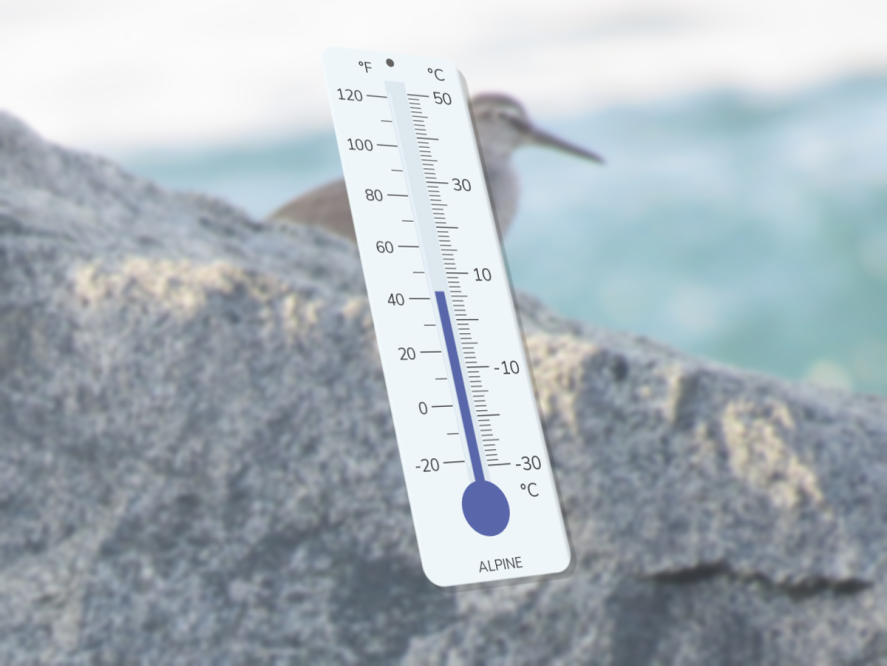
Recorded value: 6; °C
